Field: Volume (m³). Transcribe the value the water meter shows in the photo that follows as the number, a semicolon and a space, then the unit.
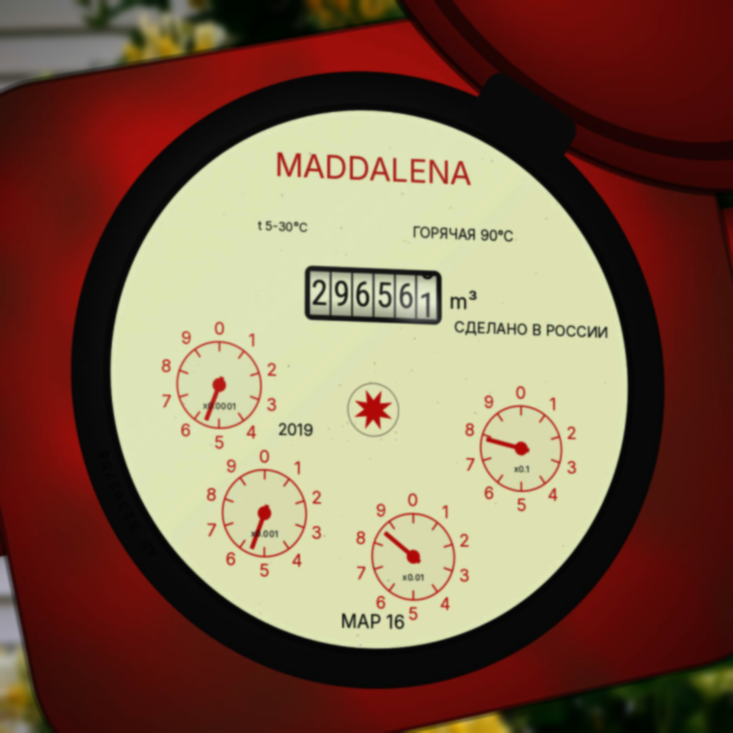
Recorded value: 296560.7855; m³
